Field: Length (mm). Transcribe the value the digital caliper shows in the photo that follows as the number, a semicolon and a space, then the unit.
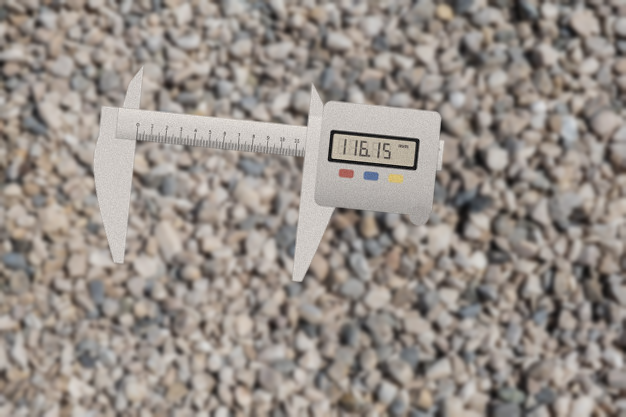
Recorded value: 116.15; mm
